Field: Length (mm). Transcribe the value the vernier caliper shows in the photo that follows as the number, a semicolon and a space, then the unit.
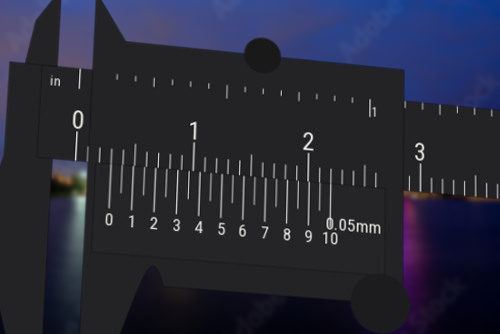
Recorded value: 3.0; mm
